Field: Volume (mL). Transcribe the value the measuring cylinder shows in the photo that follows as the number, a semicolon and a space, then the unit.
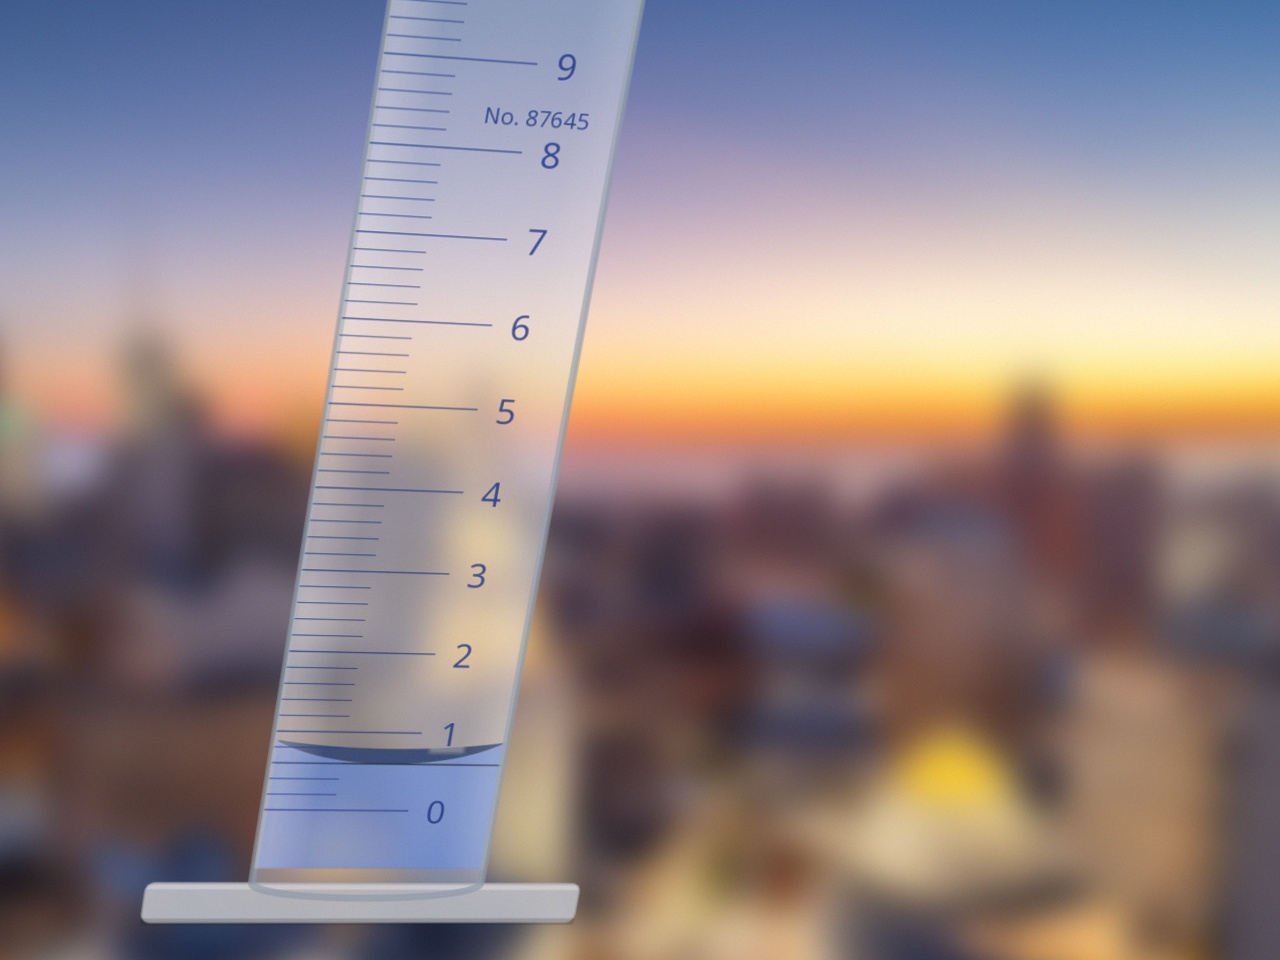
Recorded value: 0.6; mL
